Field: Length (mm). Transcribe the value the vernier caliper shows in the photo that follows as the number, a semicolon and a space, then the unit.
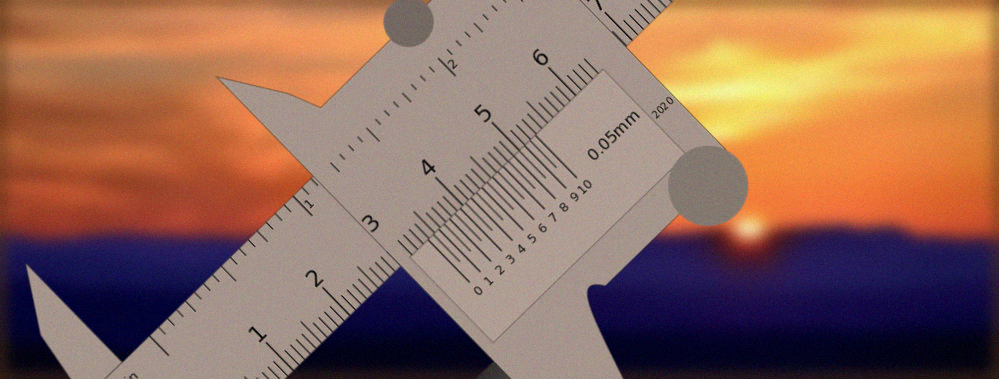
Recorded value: 33.8; mm
